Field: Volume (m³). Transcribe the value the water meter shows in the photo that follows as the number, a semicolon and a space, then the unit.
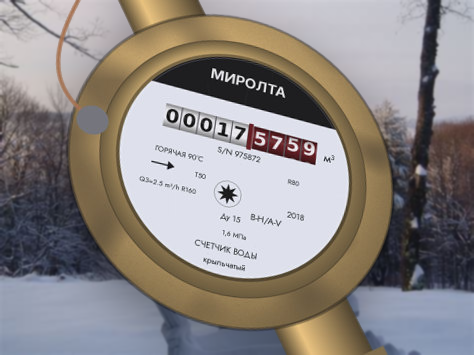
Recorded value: 17.5759; m³
